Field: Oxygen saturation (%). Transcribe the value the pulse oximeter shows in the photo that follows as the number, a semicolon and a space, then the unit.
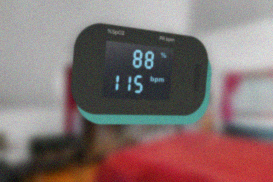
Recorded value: 88; %
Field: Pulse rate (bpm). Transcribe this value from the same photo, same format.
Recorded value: 115; bpm
